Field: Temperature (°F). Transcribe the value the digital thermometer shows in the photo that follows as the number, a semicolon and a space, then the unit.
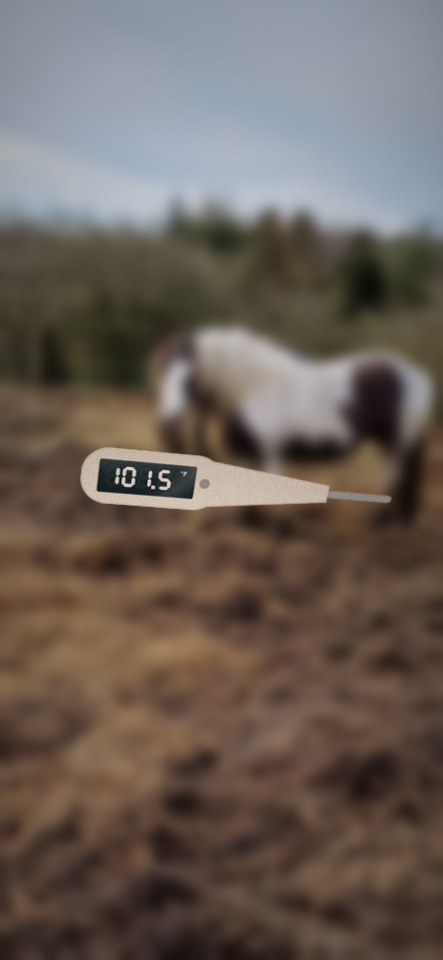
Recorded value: 101.5; °F
